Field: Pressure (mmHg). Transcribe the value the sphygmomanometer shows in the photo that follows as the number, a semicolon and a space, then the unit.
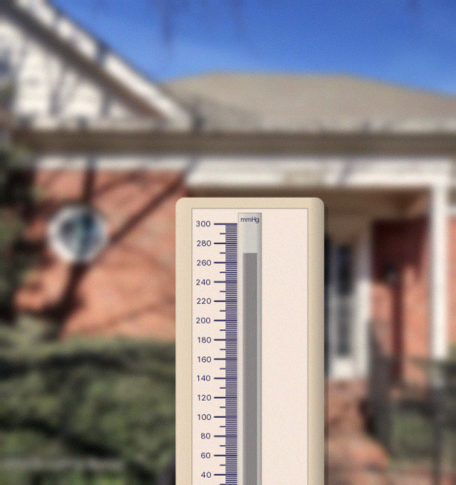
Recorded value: 270; mmHg
